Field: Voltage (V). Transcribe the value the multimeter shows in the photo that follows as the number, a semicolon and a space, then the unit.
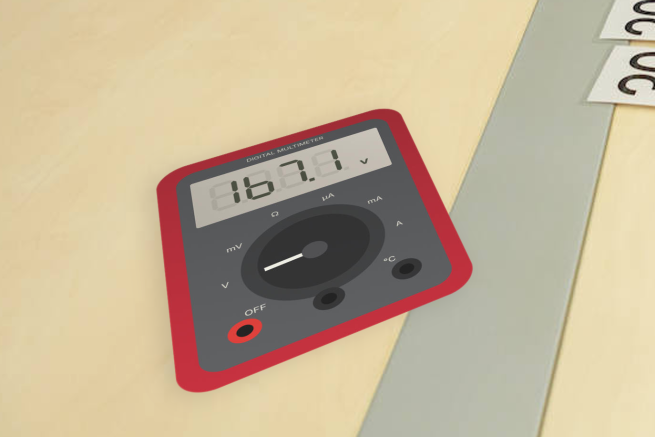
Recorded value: 167.1; V
